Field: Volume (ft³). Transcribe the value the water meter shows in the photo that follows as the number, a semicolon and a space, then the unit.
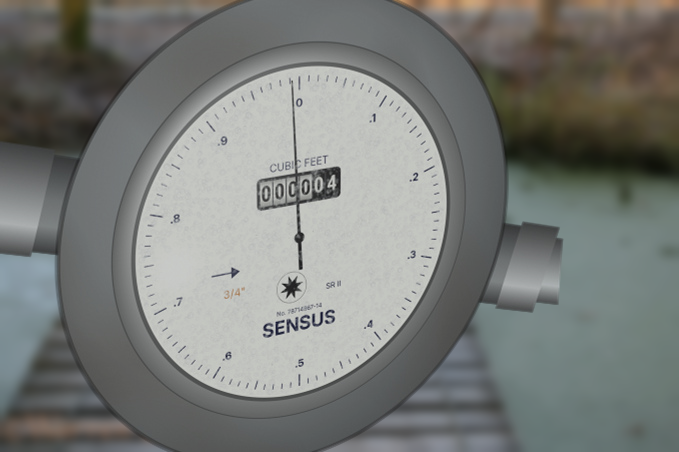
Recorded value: 3.99; ft³
